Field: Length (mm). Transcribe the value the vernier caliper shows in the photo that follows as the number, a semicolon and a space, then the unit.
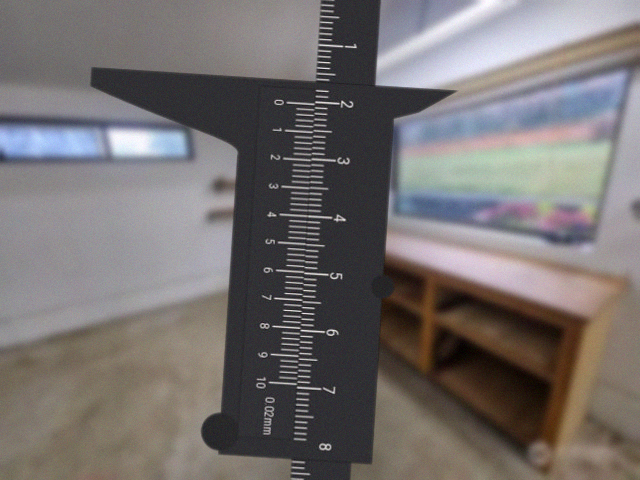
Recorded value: 20.4; mm
